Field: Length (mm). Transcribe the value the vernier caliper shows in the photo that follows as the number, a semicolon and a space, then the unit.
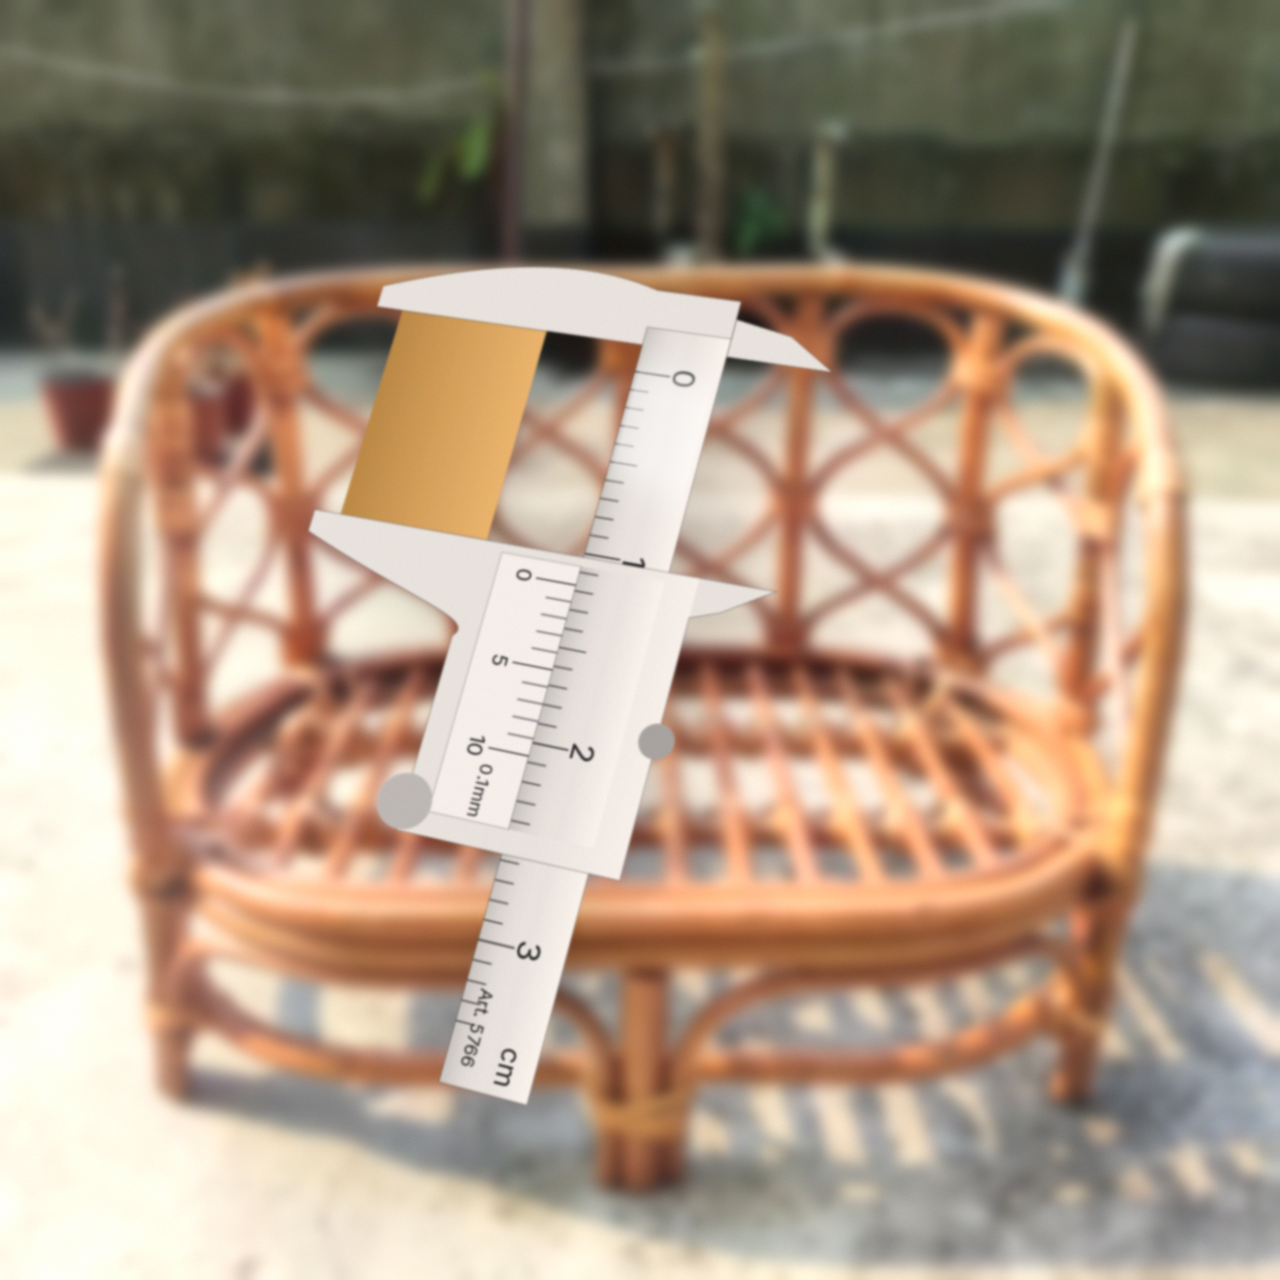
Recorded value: 11.7; mm
